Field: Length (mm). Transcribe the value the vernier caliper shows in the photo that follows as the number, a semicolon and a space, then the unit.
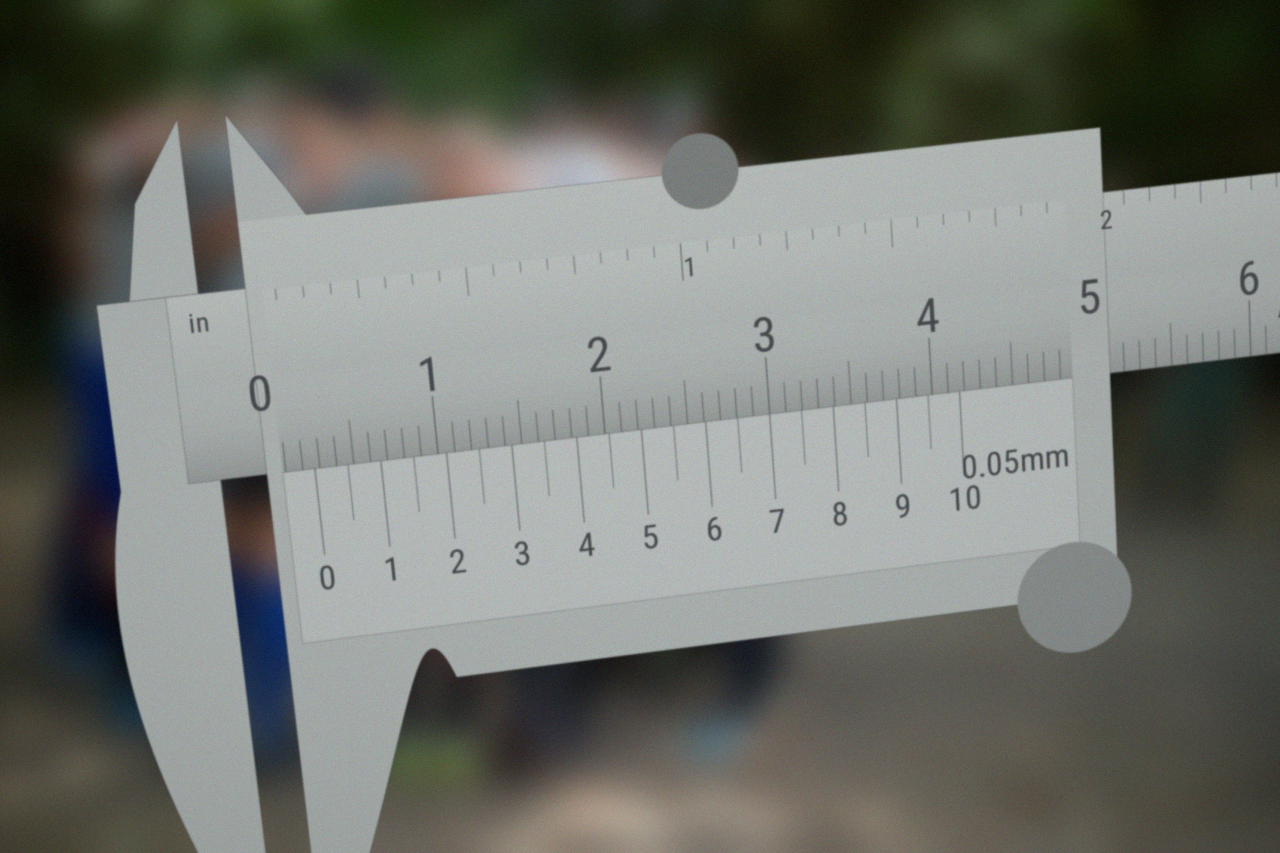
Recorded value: 2.7; mm
